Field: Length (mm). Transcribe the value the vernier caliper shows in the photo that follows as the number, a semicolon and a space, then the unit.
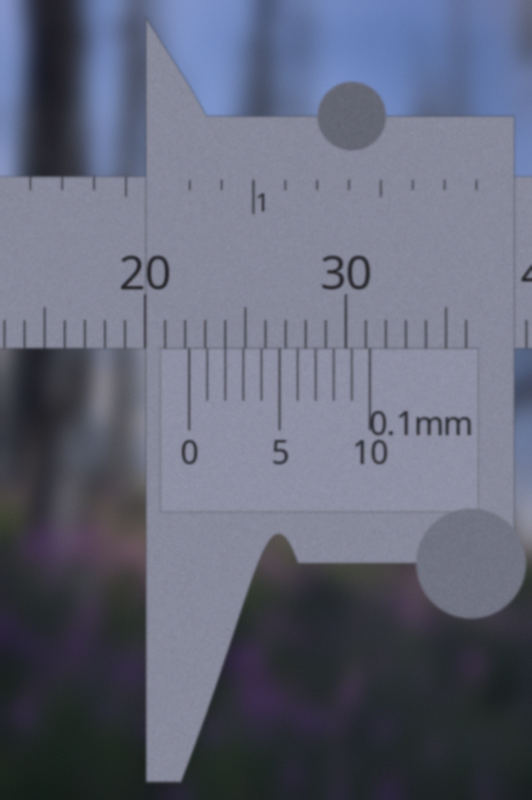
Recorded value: 22.2; mm
